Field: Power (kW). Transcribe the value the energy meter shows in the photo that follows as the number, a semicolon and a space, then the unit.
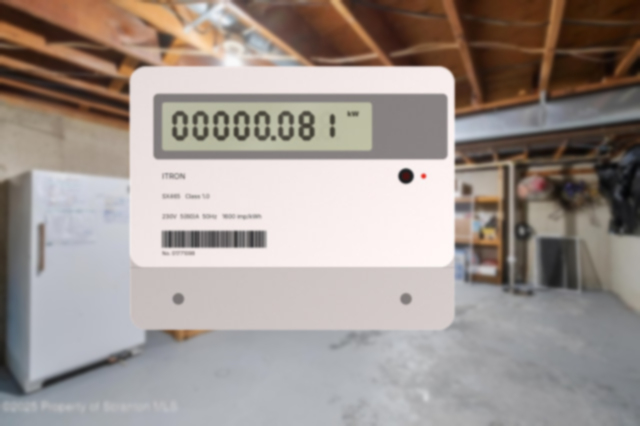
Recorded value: 0.081; kW
